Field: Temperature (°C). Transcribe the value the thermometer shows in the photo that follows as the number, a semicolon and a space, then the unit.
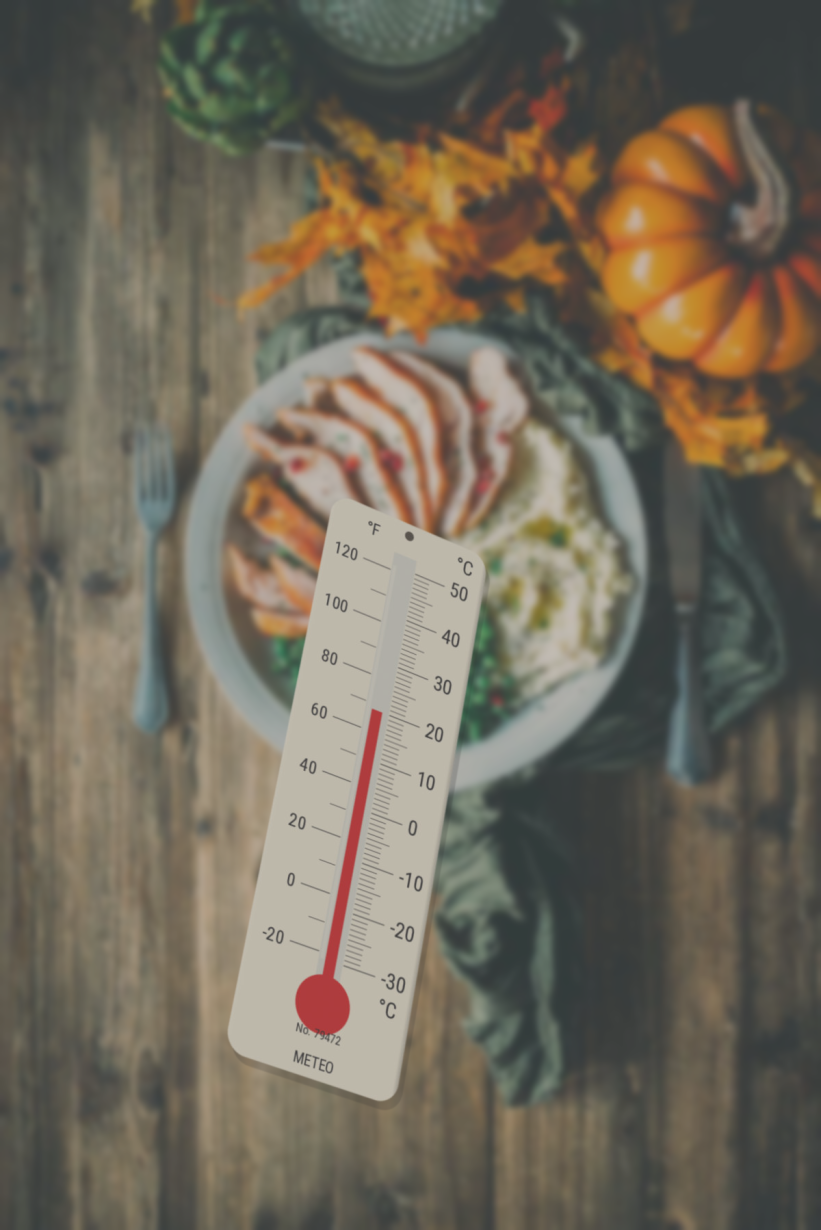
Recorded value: 20; °C
